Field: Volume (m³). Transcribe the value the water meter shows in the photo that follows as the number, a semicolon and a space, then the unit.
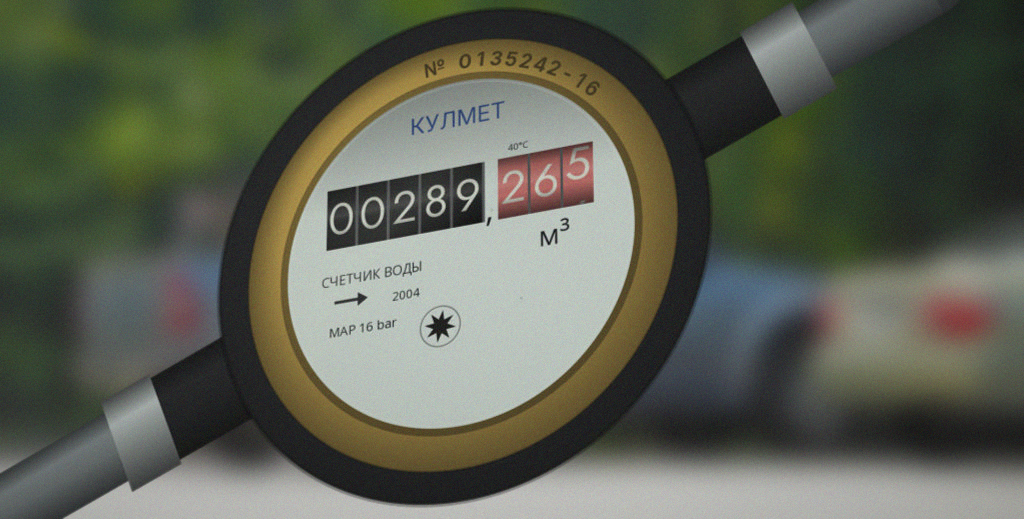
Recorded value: 289.265; m³
